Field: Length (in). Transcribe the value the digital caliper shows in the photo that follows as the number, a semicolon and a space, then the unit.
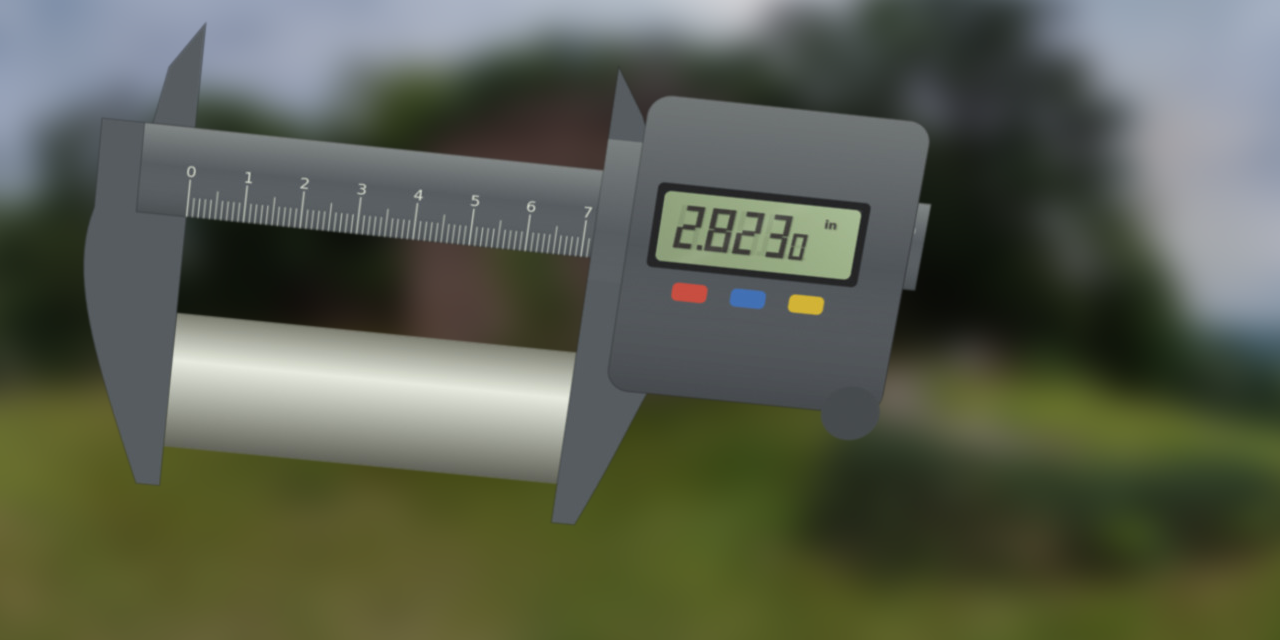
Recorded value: 2.8230; in
